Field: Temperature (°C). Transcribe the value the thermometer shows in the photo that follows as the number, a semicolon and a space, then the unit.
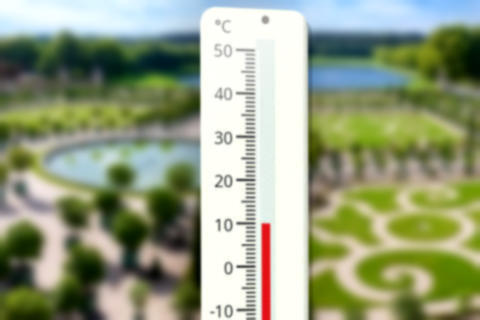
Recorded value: 10; °C
